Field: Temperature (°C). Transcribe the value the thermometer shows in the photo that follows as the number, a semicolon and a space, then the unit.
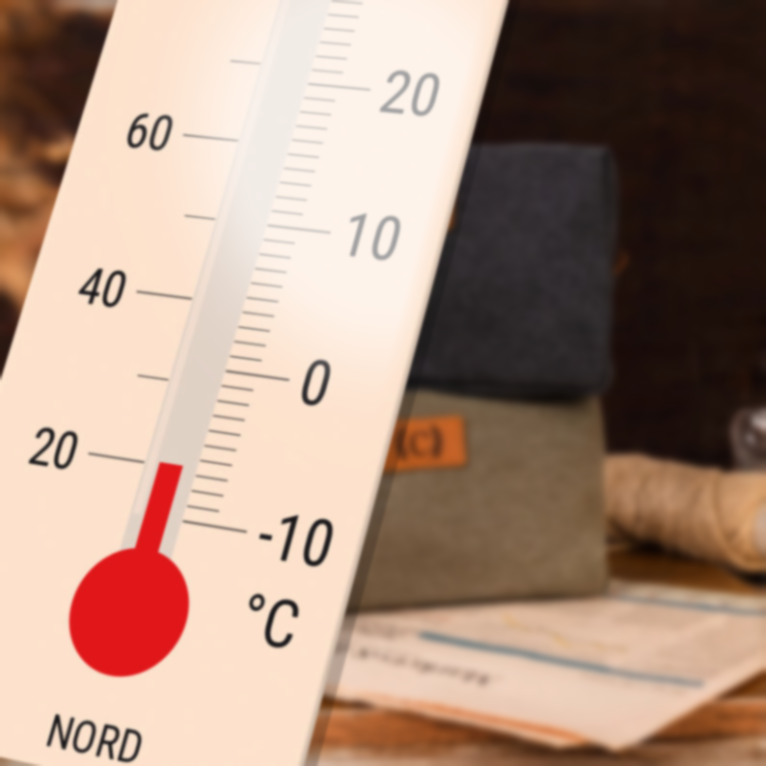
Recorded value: -6.5; °C
